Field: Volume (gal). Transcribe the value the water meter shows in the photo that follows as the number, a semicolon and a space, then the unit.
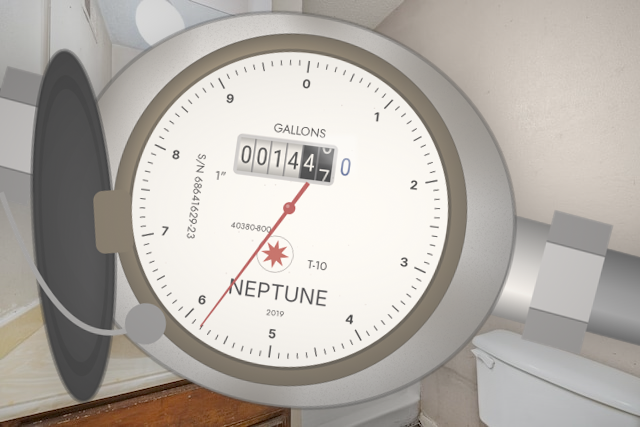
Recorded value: 14465.8; gal
